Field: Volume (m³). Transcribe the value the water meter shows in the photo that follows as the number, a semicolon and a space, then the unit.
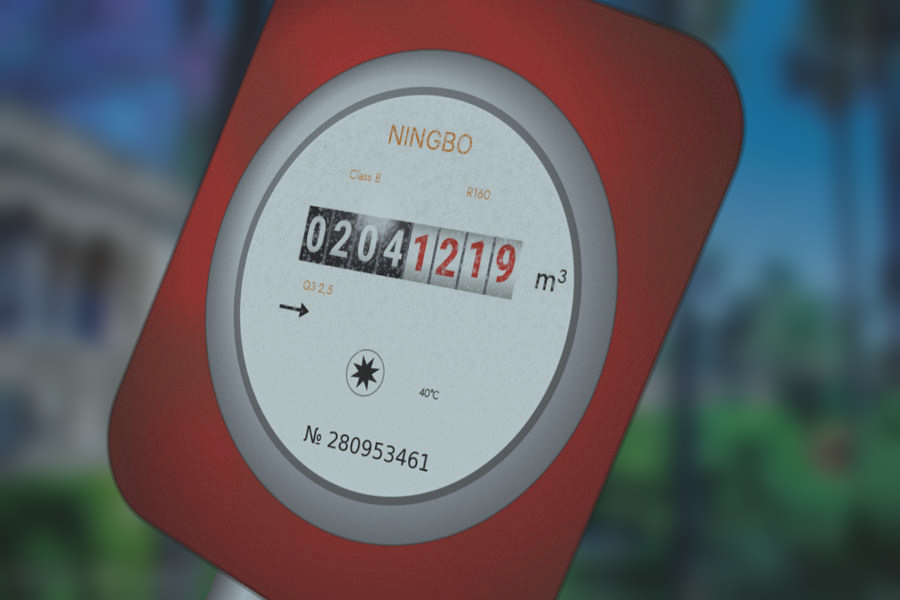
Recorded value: 204.1219; m³
